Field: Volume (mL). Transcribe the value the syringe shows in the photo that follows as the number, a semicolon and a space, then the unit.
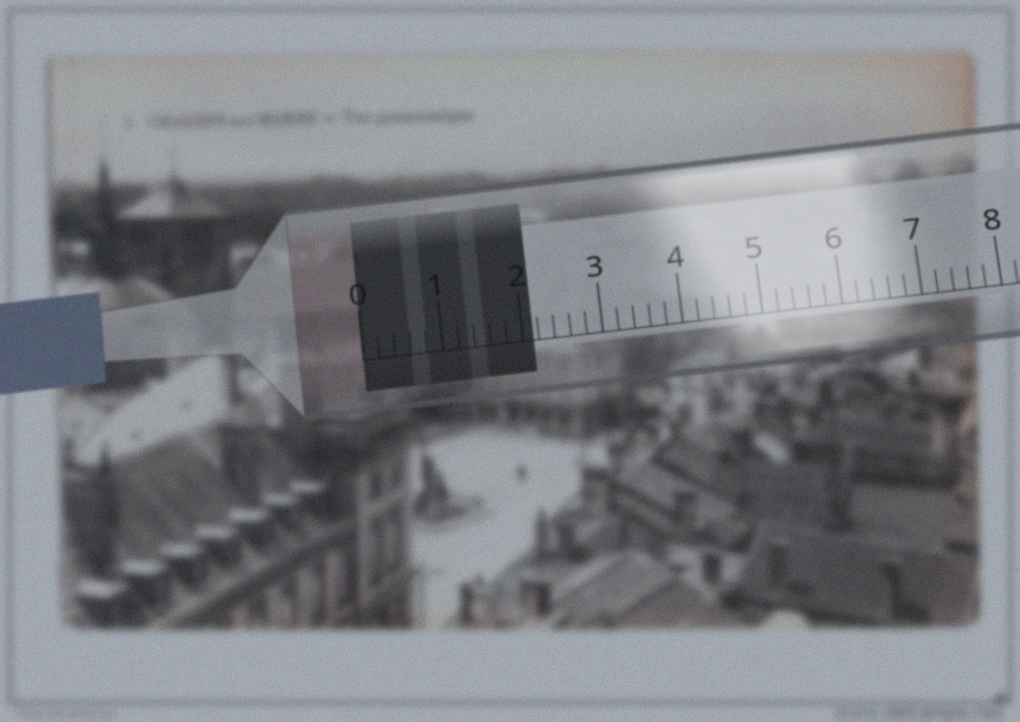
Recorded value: 0; mL
